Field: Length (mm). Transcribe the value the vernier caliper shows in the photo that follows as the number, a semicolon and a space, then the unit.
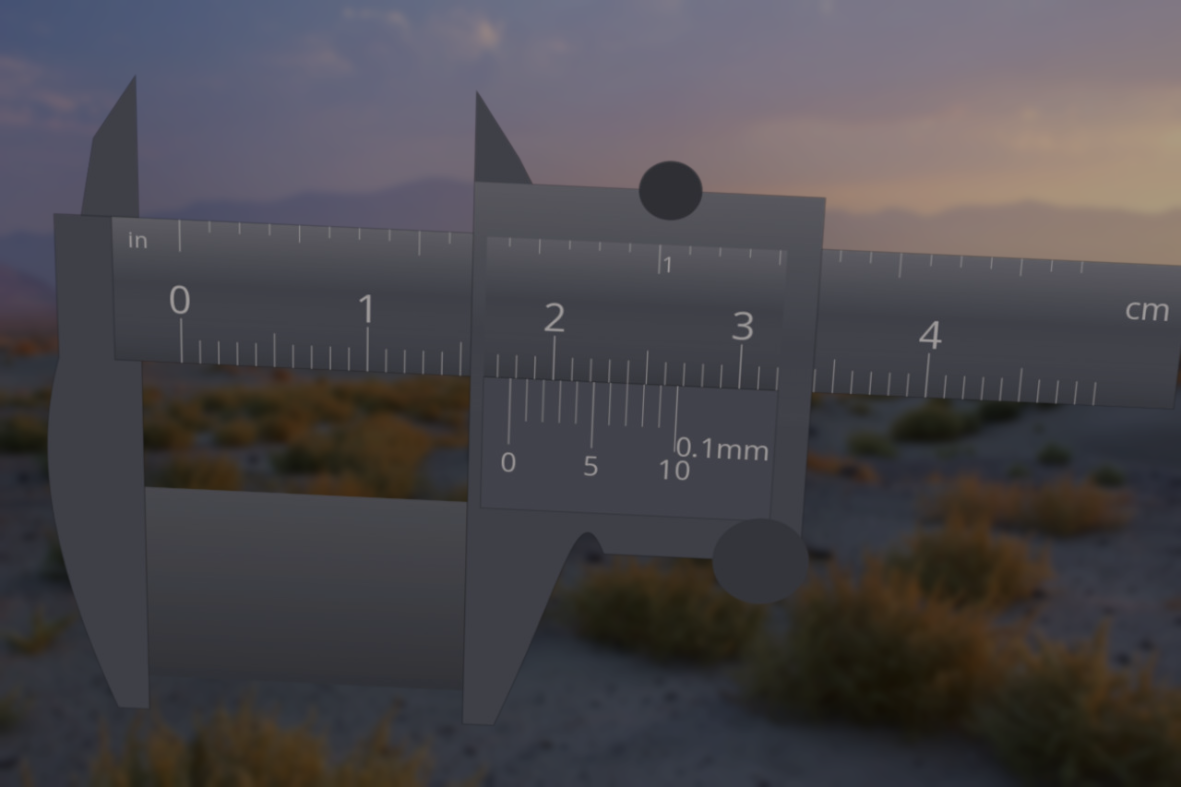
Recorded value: 17.7; mm
